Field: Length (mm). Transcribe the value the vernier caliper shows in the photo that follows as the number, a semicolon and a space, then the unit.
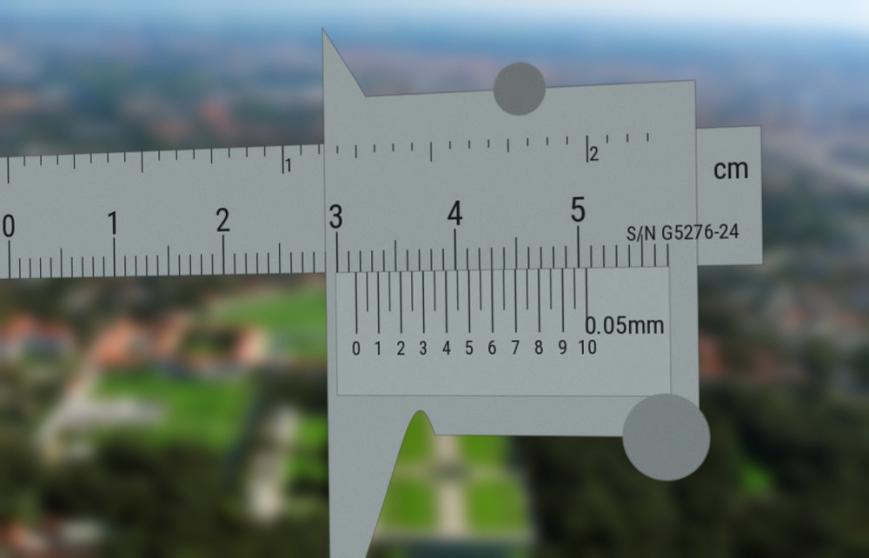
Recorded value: 31.6; mm
